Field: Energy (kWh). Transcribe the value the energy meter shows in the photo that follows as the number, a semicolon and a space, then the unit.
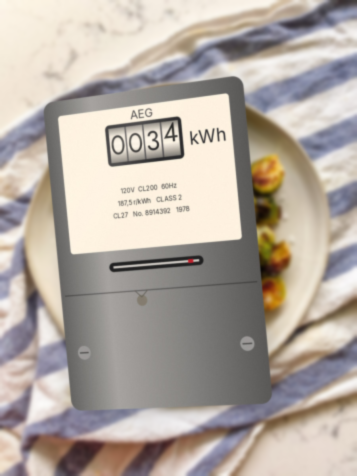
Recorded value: 34; kWh
